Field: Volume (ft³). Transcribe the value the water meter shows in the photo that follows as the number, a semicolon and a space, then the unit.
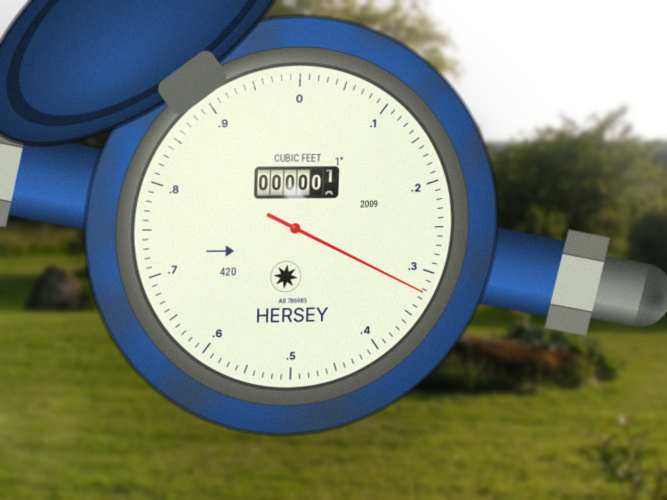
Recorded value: 1.32; ft³
